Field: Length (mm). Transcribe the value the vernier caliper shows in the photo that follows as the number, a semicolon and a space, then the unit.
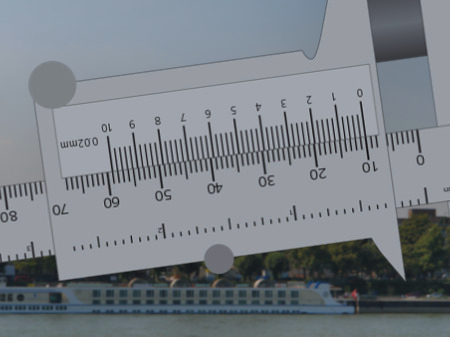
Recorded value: 10.0; mm
